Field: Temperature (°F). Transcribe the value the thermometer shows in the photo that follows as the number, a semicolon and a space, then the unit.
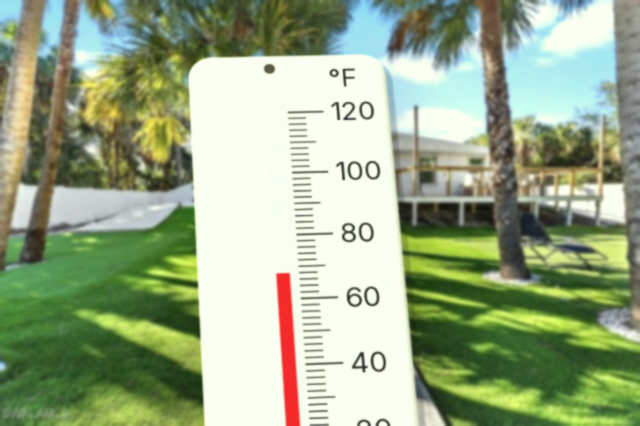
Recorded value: 68; °F
